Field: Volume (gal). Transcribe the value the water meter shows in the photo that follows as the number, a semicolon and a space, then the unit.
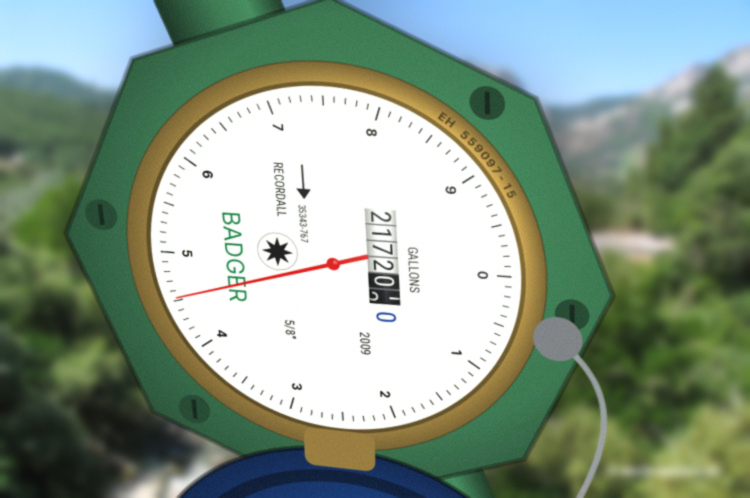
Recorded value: 2172014.5; gal
